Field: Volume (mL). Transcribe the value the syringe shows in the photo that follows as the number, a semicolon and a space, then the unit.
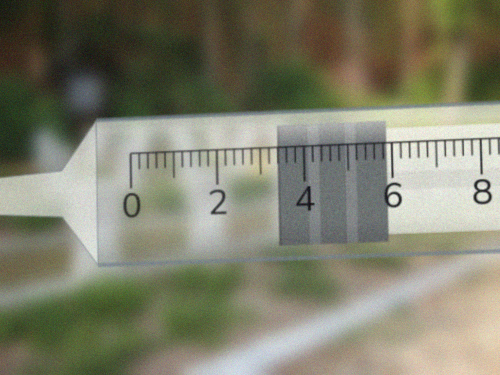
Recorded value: 3.4; mL
